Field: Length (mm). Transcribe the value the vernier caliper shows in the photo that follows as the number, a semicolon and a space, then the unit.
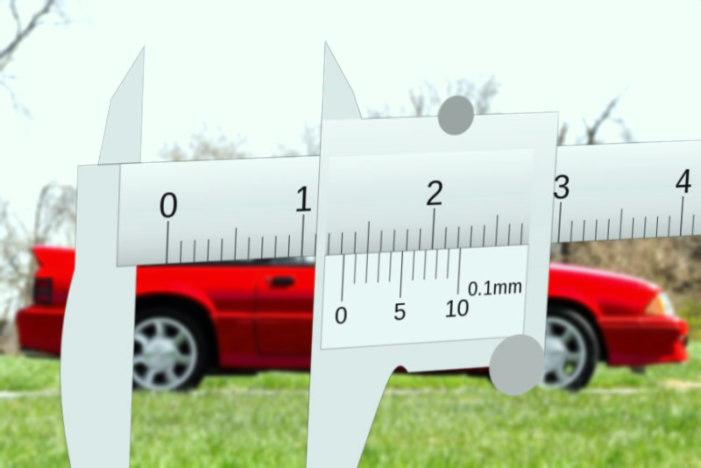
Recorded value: 13.2; mm
